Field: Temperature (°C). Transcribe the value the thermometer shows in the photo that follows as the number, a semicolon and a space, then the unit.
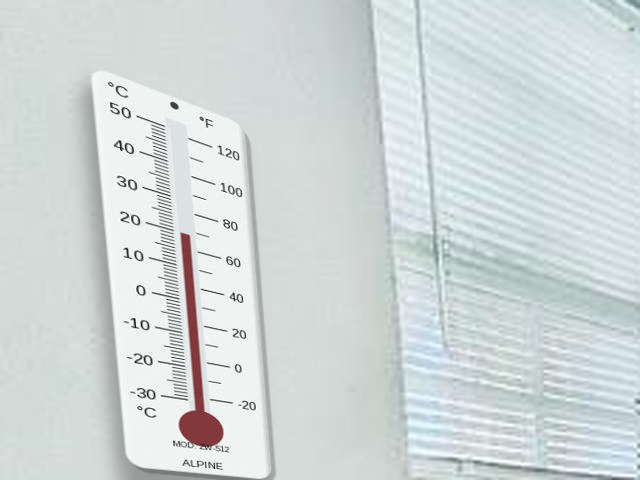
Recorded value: 20; °C
